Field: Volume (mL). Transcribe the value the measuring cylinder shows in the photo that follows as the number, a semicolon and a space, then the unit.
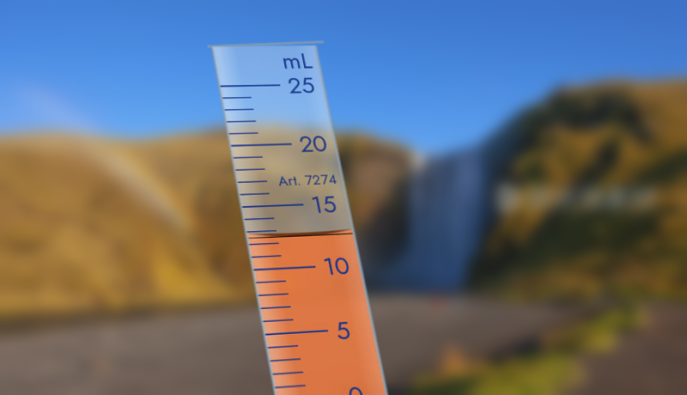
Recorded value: 12.5; mL
